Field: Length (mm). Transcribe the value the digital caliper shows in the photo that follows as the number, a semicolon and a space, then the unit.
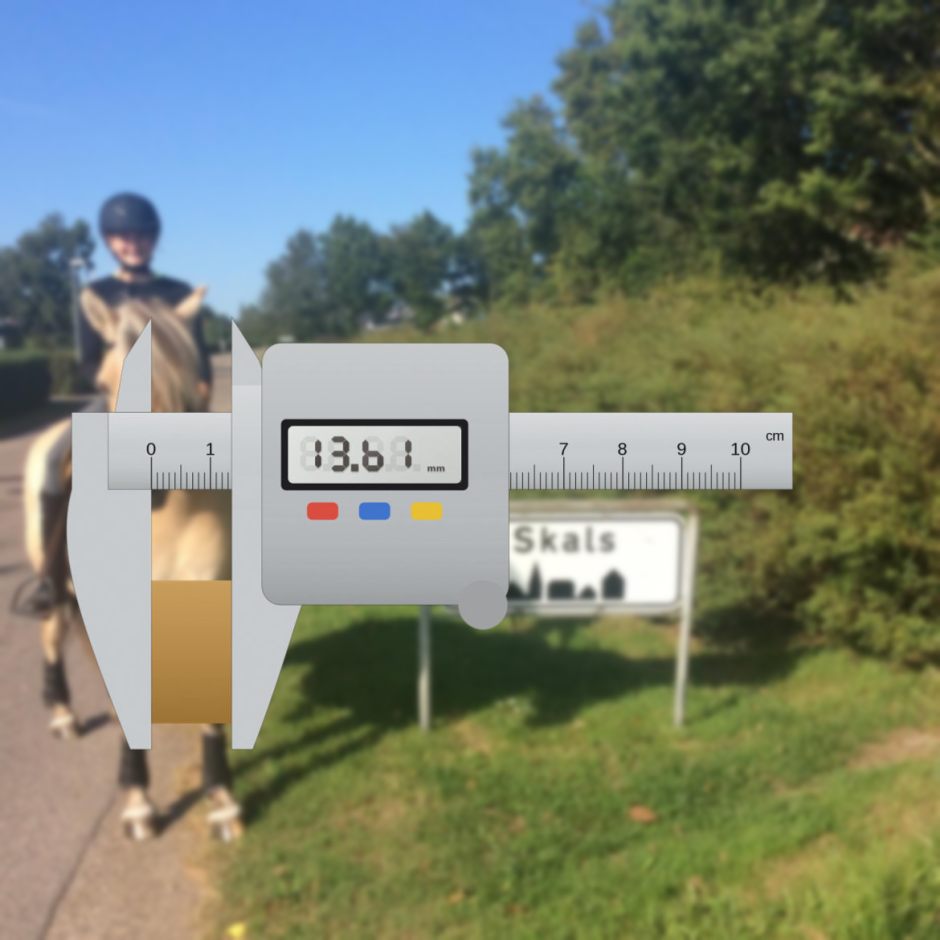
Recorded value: 13.61; mm
